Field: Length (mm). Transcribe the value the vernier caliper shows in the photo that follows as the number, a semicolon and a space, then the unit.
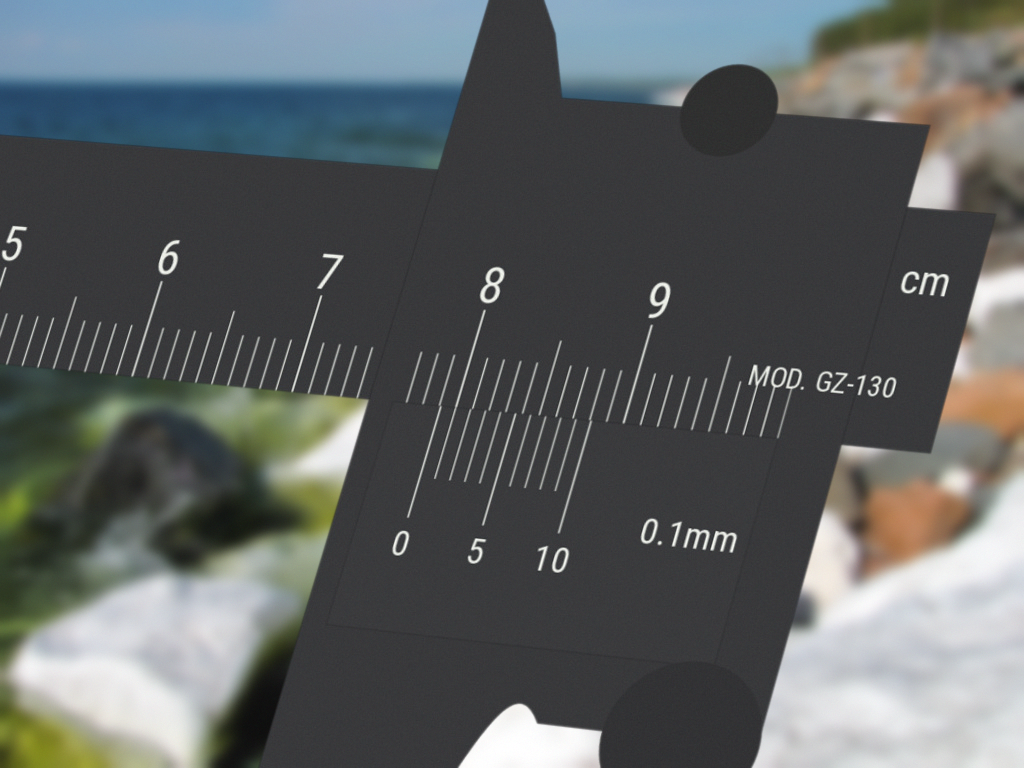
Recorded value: 79.1; mm
